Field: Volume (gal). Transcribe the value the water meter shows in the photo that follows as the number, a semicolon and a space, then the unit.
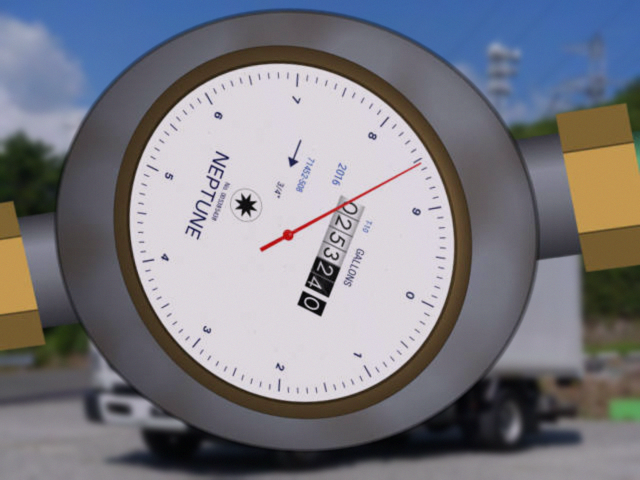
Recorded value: 253238.5; gal
